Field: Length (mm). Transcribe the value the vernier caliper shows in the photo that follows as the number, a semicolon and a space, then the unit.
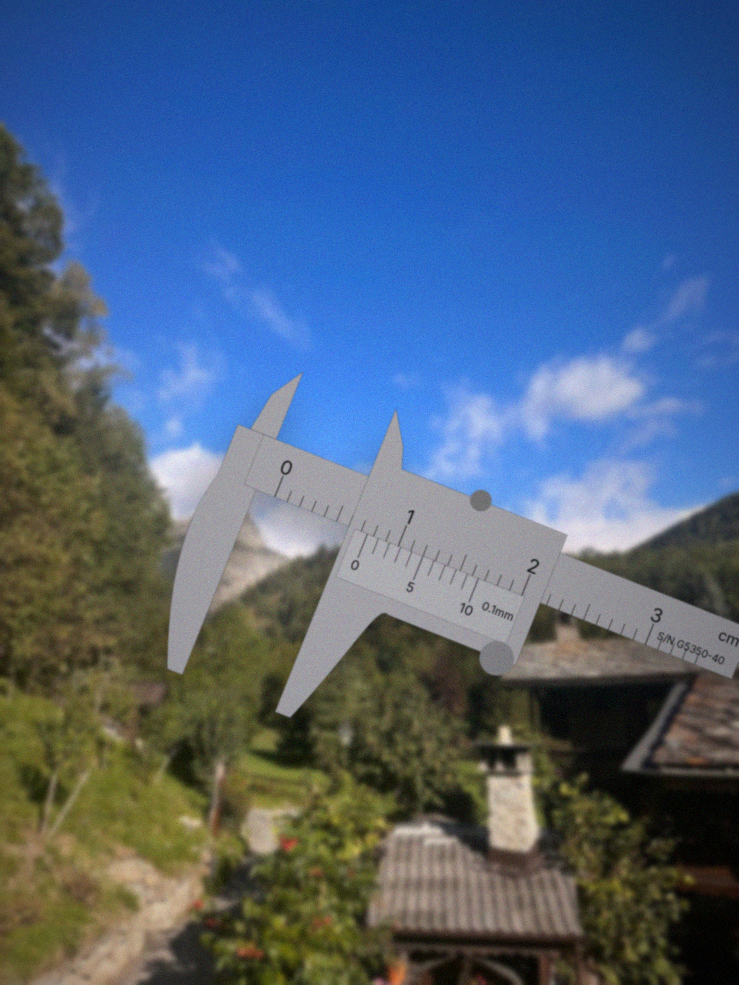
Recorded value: 7.5; mm
